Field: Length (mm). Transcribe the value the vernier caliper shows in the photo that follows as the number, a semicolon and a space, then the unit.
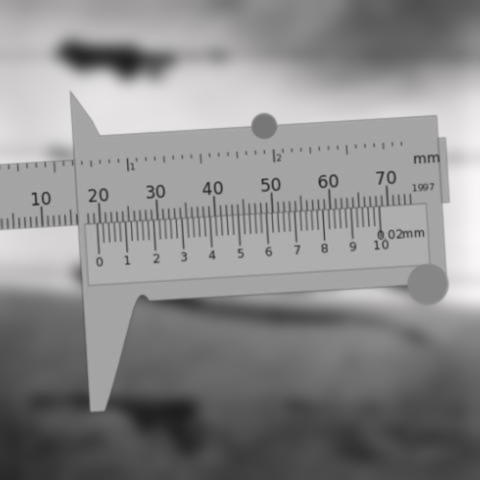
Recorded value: 19.5; mm
